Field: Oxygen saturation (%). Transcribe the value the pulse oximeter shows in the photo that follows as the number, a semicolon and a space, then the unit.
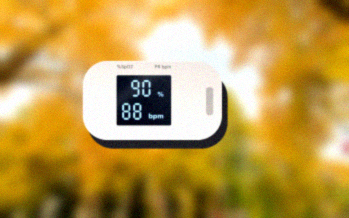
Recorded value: 90; %
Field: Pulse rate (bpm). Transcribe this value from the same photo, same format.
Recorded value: 88; bpm
